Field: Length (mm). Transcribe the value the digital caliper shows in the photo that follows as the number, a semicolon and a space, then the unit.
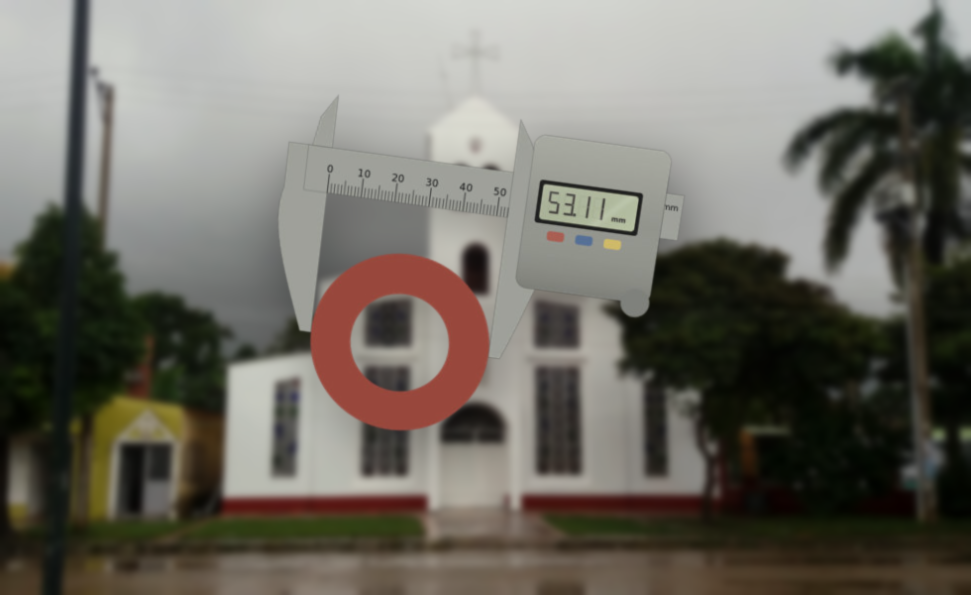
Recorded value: 53.11; mm
